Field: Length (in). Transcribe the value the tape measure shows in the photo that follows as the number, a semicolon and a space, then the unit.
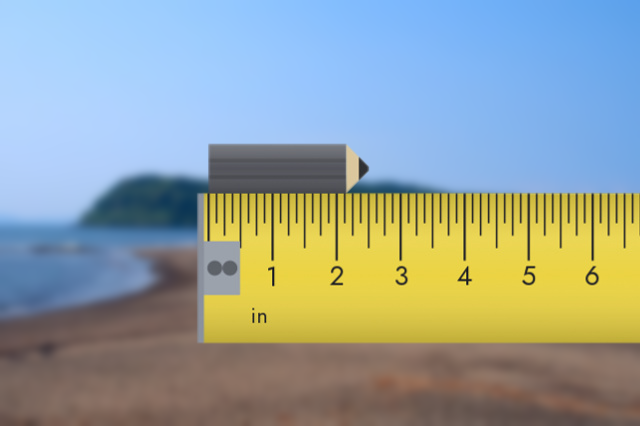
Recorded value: 2.5; in
